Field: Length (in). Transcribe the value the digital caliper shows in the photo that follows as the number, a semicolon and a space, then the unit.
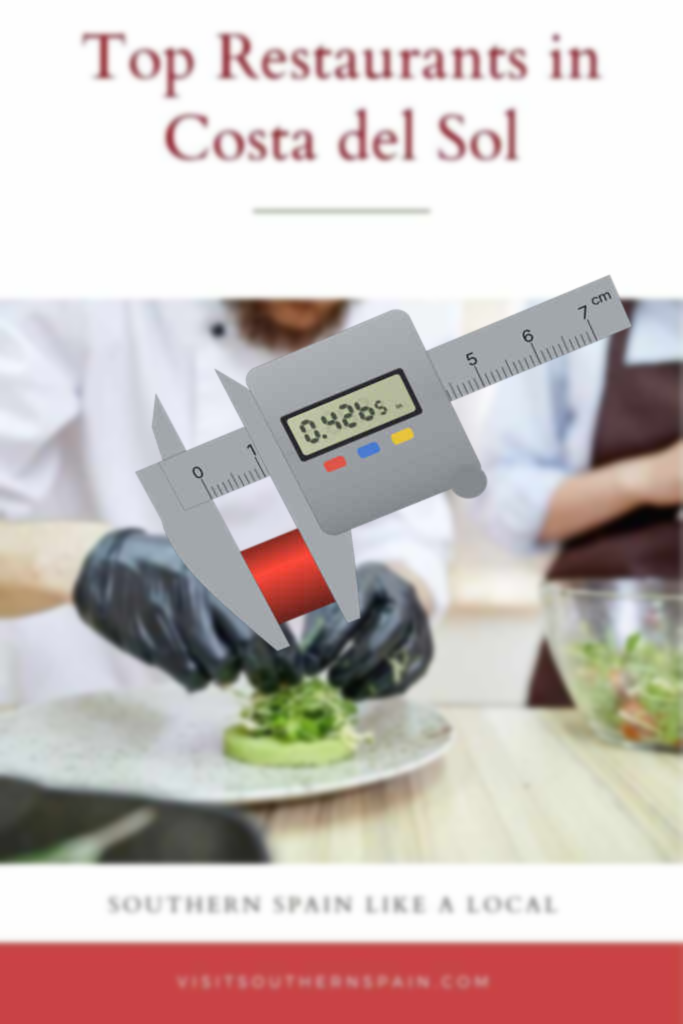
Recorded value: 0.4265; in
